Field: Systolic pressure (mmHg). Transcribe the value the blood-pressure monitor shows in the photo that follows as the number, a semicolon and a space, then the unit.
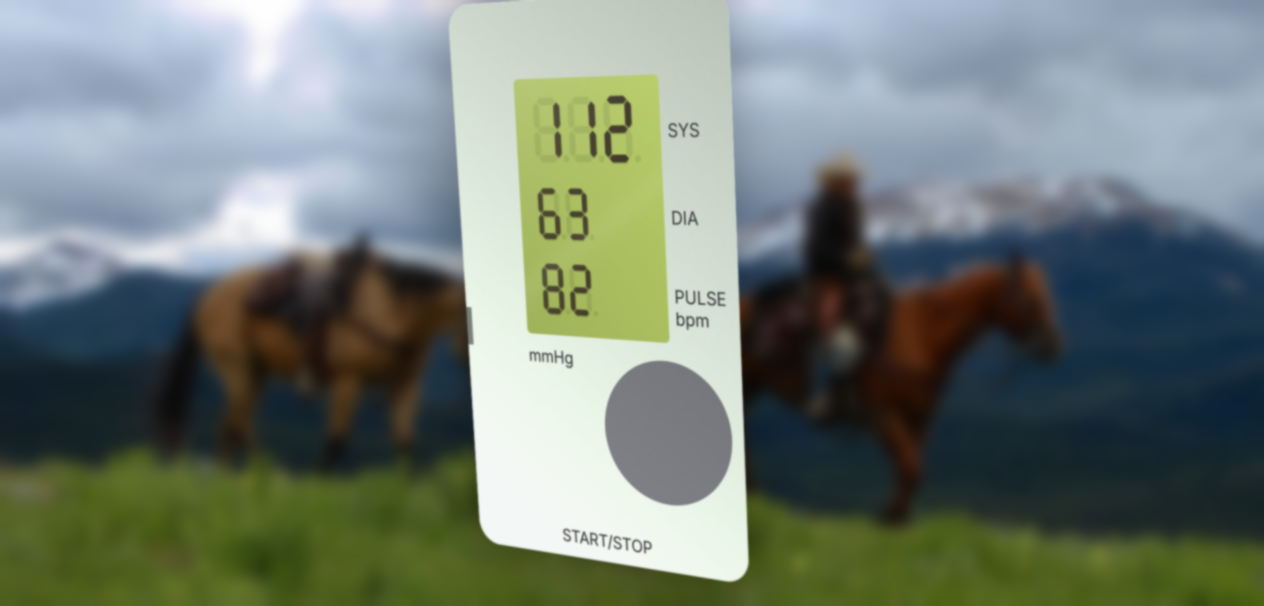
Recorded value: 112; mmHg
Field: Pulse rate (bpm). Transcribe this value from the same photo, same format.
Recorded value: 82; bpm
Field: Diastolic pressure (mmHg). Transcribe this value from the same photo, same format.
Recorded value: 63; mmHg
